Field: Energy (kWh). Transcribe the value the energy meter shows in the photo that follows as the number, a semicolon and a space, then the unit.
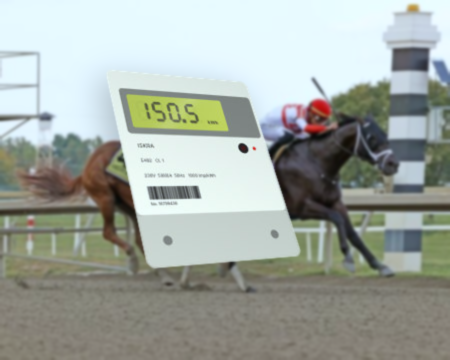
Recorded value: 150.5; kWh
